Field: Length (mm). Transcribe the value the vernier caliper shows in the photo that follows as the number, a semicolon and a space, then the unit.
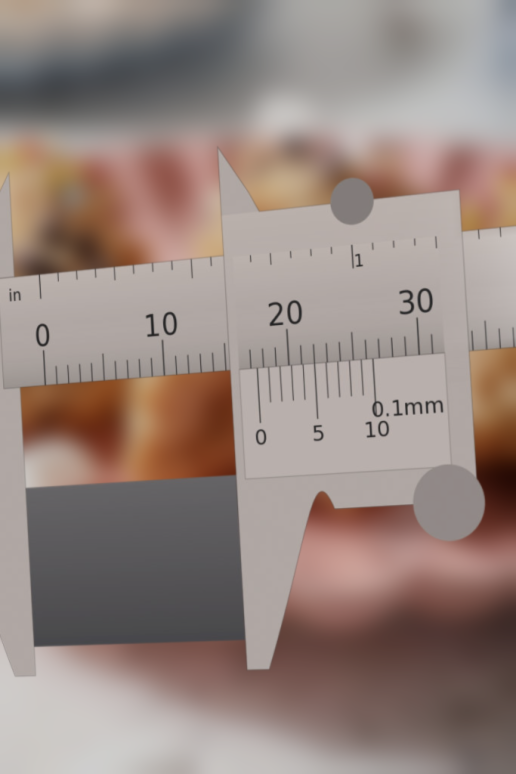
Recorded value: 17.5; mm
